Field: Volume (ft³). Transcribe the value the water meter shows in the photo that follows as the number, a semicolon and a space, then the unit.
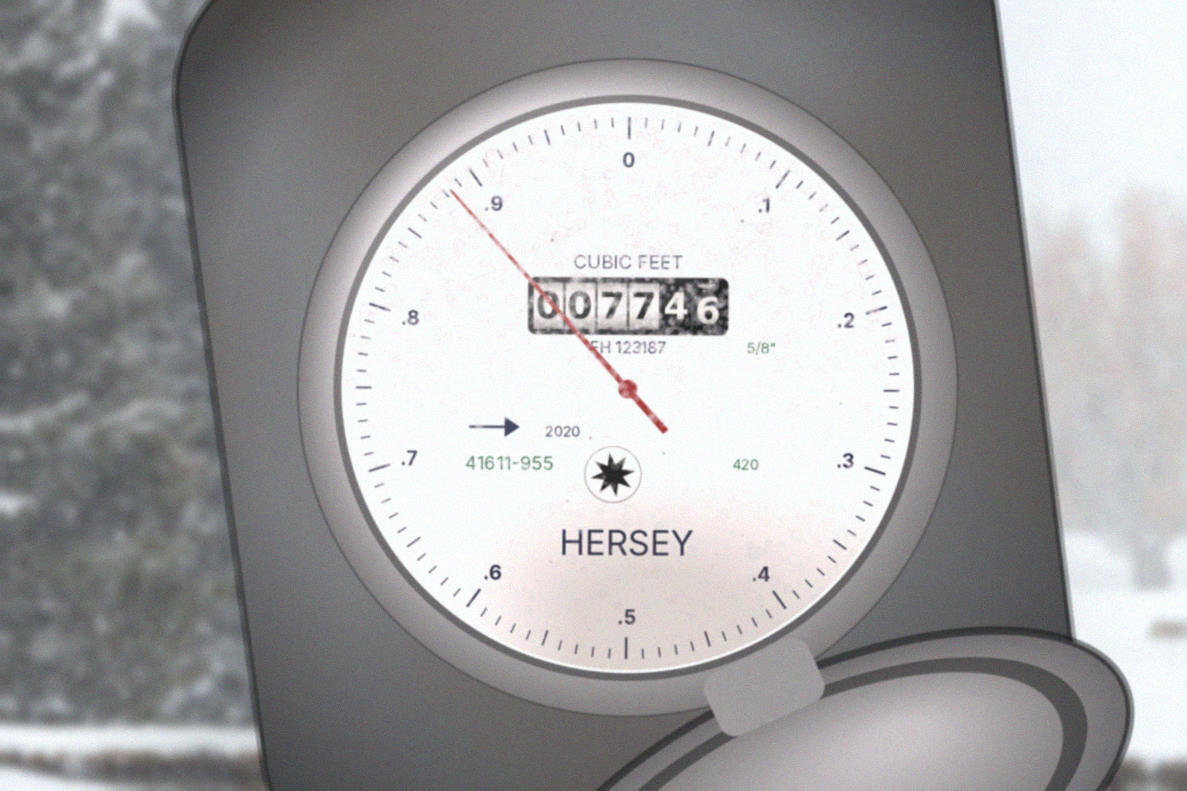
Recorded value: 7745.88; ft³
